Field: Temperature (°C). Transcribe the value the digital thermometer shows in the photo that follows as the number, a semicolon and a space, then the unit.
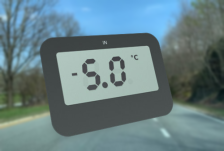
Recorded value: -5.0; °C
